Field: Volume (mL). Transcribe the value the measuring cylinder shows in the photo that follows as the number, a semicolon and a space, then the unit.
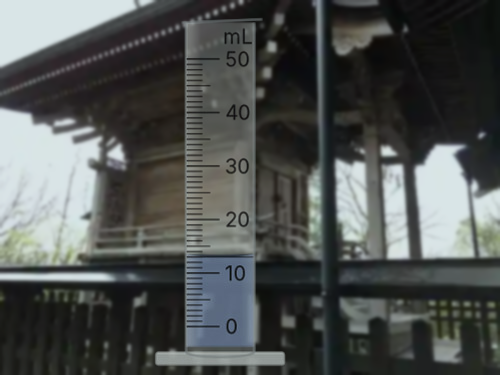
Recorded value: 13; mL
